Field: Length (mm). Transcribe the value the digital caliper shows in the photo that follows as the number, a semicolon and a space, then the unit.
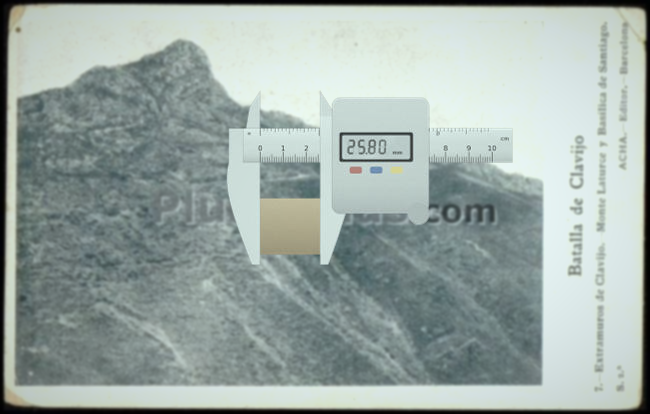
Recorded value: 25.80; mm
